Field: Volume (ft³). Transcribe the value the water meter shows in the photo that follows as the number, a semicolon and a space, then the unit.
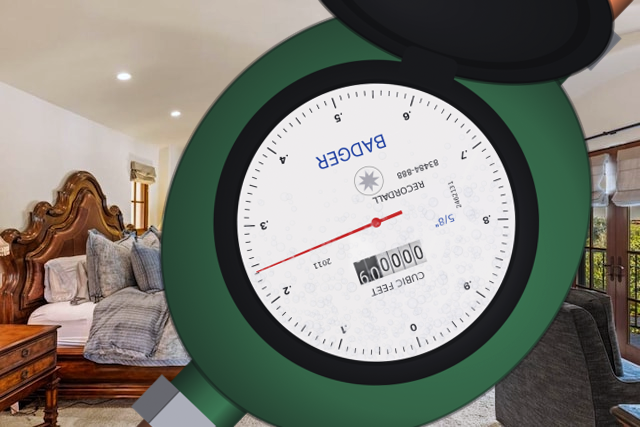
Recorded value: 9.24; ft³
